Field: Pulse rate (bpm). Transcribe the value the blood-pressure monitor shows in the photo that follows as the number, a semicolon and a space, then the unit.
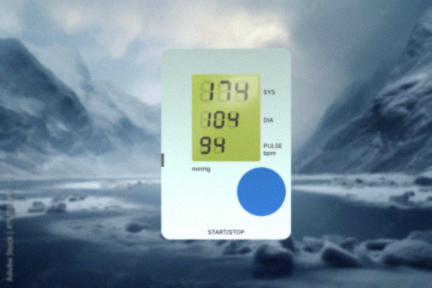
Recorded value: 94; bpm
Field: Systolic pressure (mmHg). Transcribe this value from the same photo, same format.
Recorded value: 174; mmHg
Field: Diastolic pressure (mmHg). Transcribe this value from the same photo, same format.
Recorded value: 104; mmHg
